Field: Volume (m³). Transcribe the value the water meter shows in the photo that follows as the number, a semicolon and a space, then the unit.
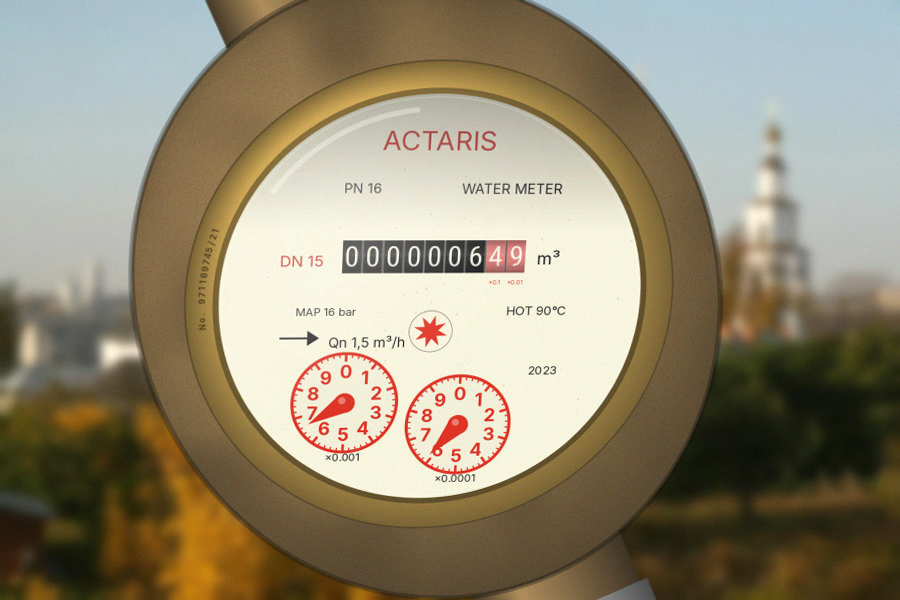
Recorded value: 6.4966; m³
